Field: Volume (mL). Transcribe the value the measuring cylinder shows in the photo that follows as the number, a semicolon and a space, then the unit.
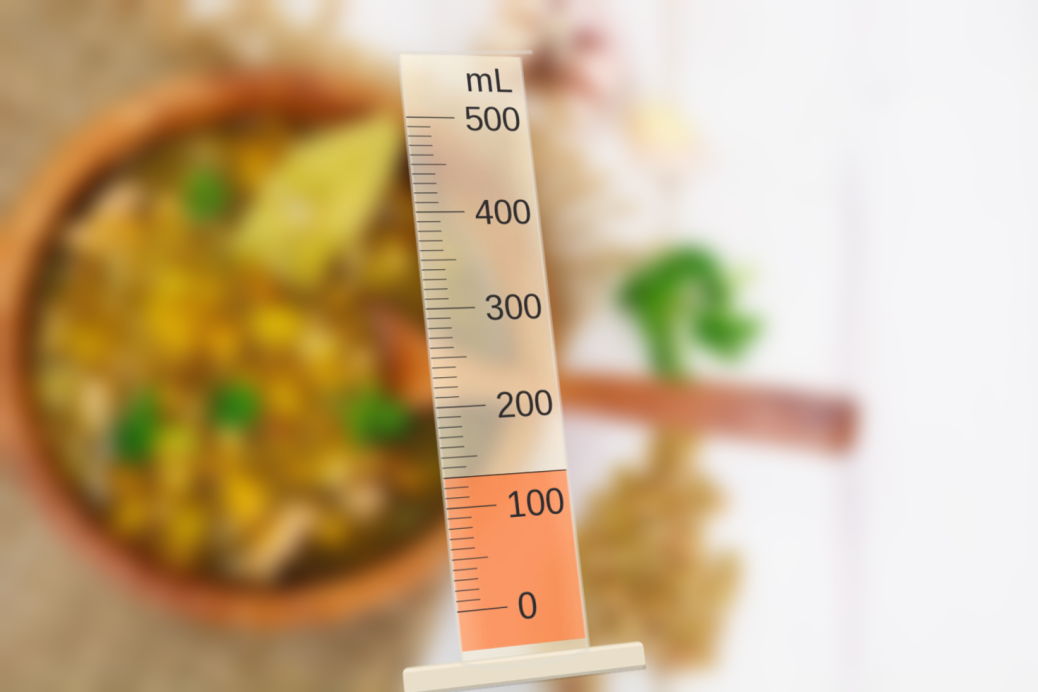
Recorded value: 130; mL
